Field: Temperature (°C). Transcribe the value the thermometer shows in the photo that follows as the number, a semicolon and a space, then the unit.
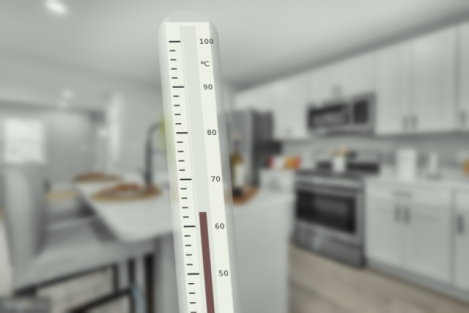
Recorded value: 63; °C
